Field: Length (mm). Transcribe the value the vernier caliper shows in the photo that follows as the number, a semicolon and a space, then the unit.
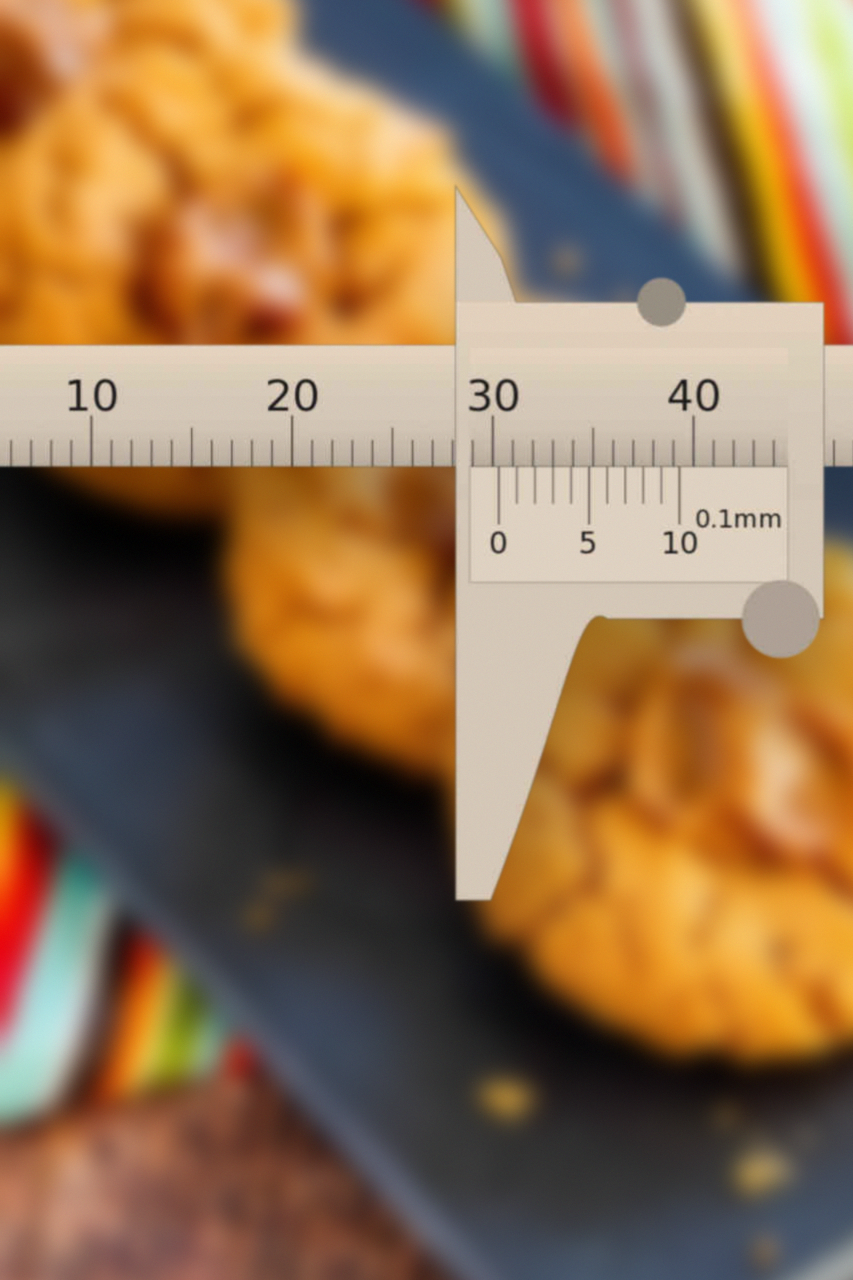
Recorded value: 30.3; mm
